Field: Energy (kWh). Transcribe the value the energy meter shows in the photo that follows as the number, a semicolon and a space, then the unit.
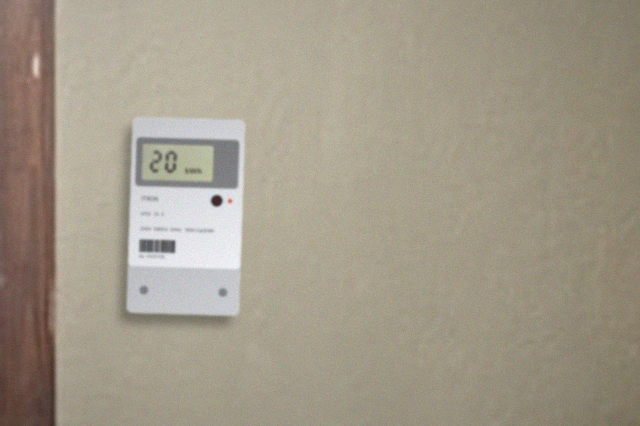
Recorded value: 20; kWh
